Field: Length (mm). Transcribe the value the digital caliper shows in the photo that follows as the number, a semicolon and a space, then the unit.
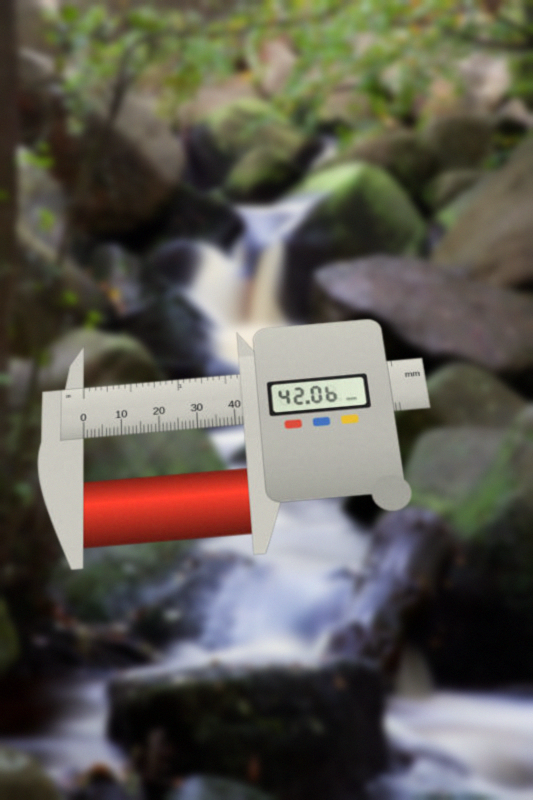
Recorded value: 42.06; mm
